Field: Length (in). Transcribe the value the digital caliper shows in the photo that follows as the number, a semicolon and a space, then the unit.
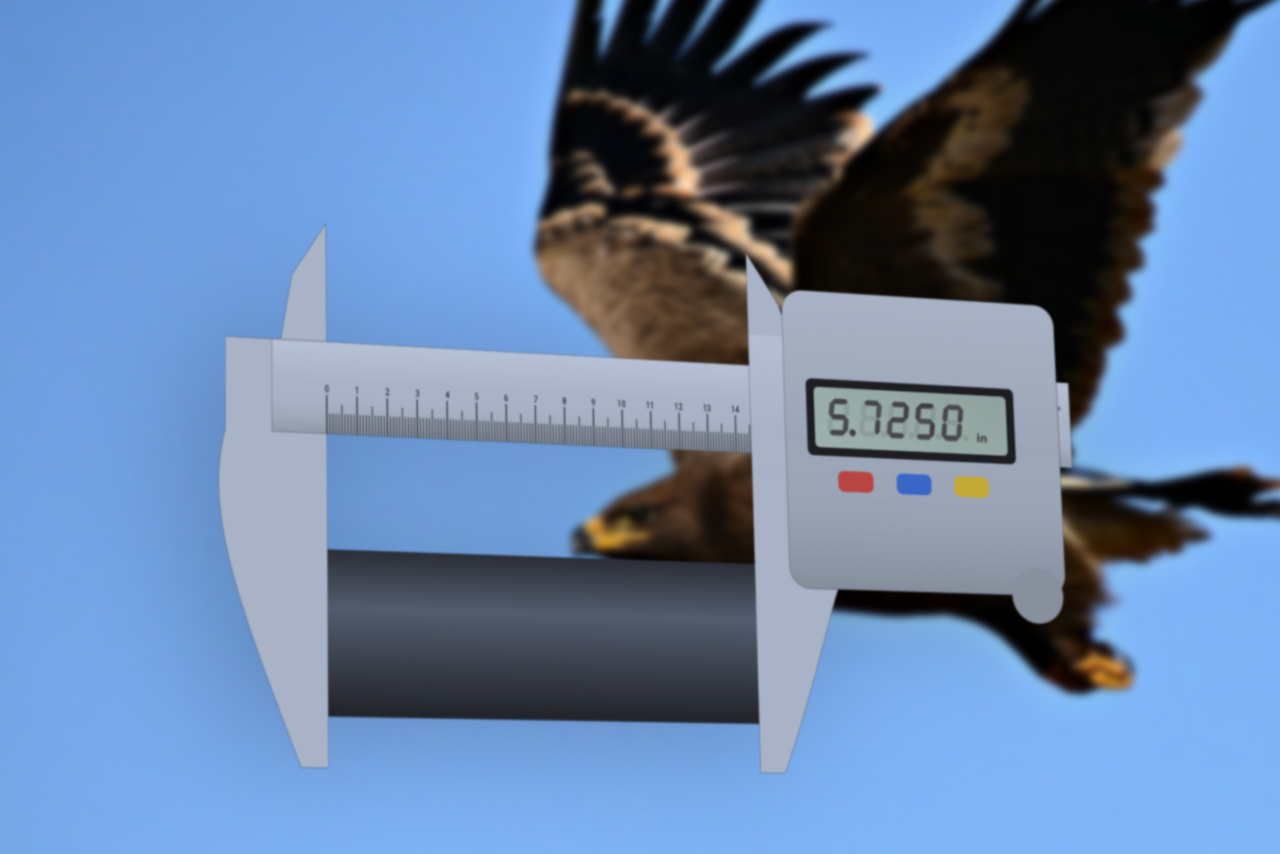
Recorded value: 5.7250; in
